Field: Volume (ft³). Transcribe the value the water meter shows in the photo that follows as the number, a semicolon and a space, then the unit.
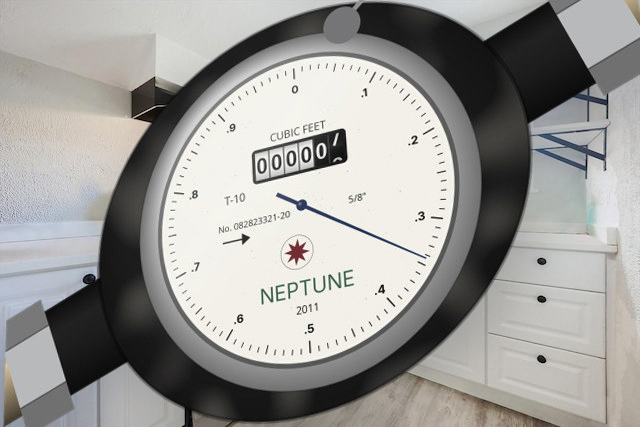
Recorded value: 7.34; ft³
